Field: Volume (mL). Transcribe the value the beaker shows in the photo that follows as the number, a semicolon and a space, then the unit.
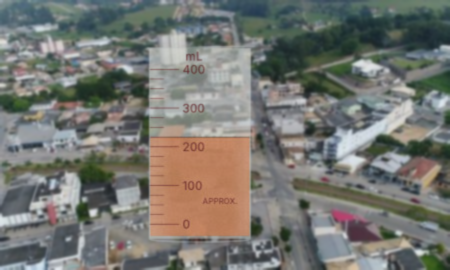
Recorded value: 225; mL
